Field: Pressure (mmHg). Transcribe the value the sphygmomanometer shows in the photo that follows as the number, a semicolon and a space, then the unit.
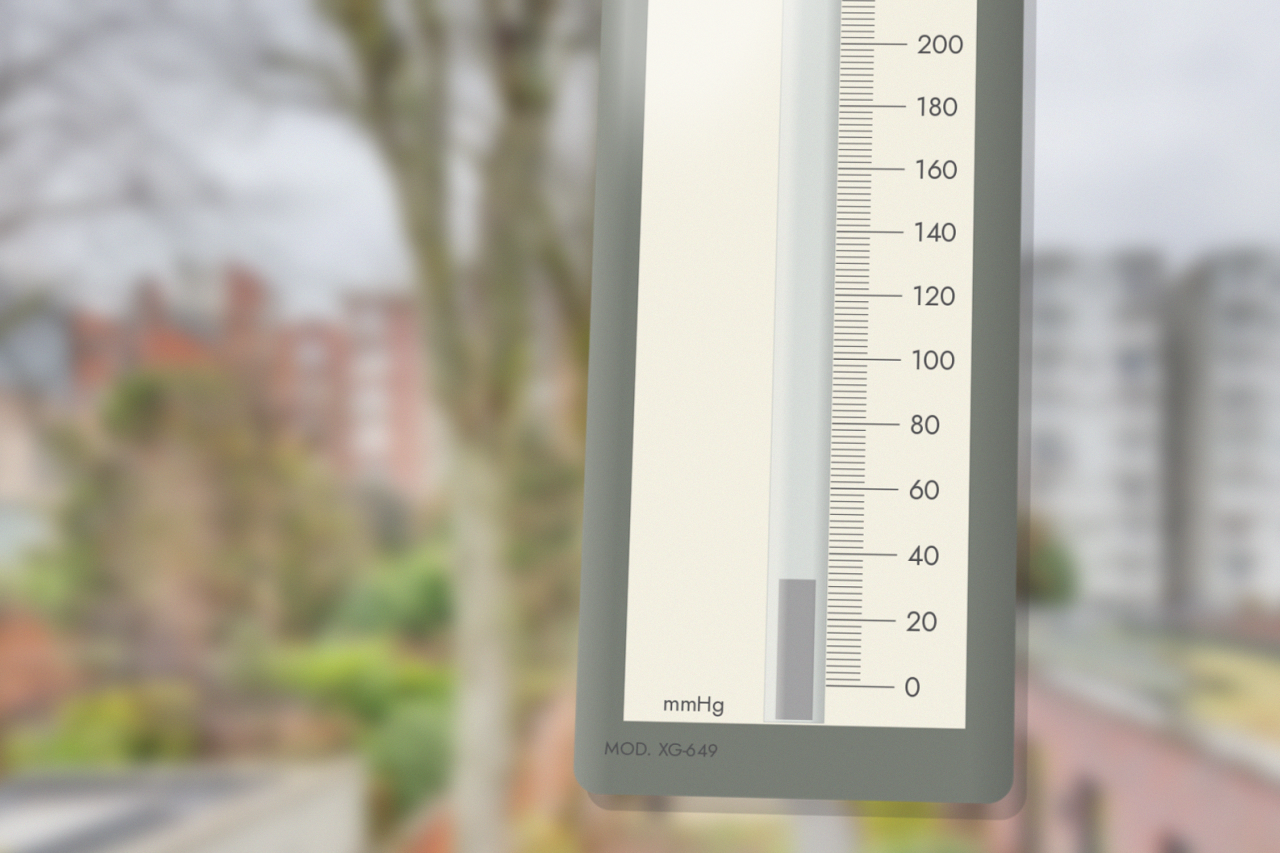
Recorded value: 32; mmHg
